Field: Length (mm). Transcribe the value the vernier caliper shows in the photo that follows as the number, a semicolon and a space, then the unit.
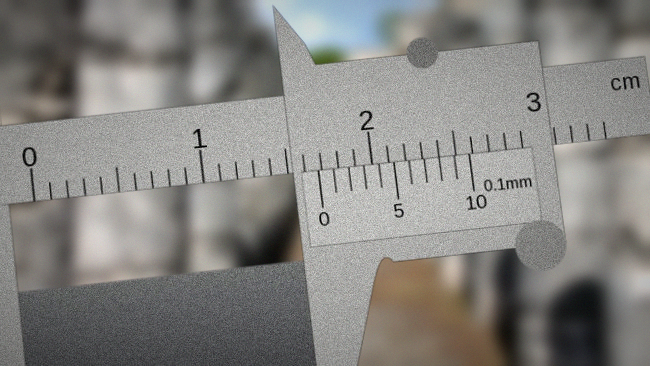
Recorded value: 16.8; mm
